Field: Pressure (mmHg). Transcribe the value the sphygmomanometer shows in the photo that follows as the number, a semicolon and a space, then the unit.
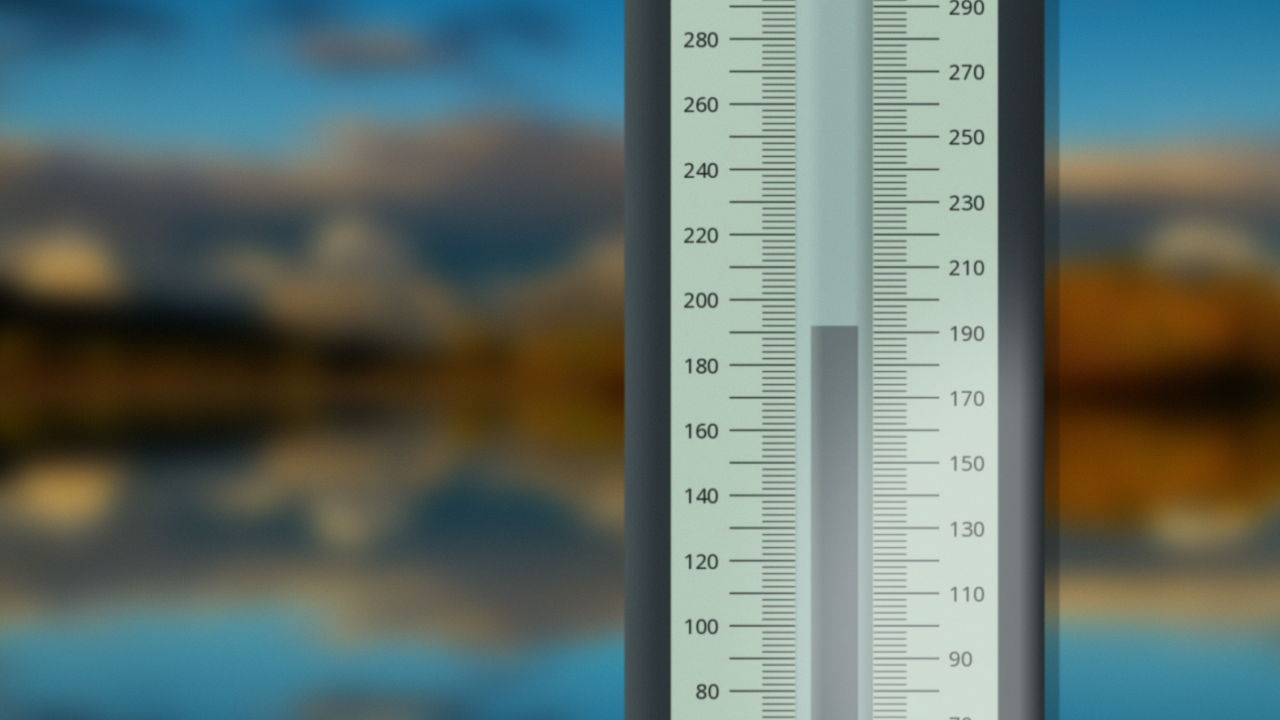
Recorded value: 192; mmHg
